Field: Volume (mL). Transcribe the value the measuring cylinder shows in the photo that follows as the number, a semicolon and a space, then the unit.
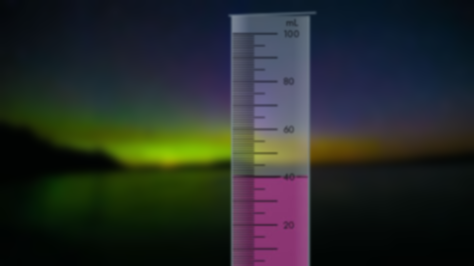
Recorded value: 40; mL
